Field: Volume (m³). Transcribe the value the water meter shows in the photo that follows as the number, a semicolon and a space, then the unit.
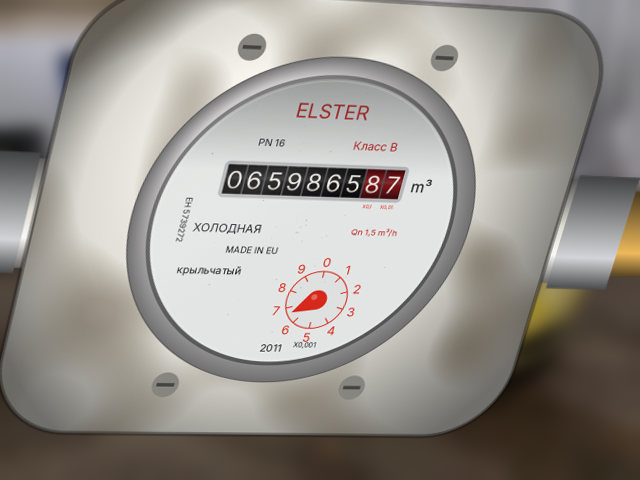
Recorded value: 659865.876; m³
